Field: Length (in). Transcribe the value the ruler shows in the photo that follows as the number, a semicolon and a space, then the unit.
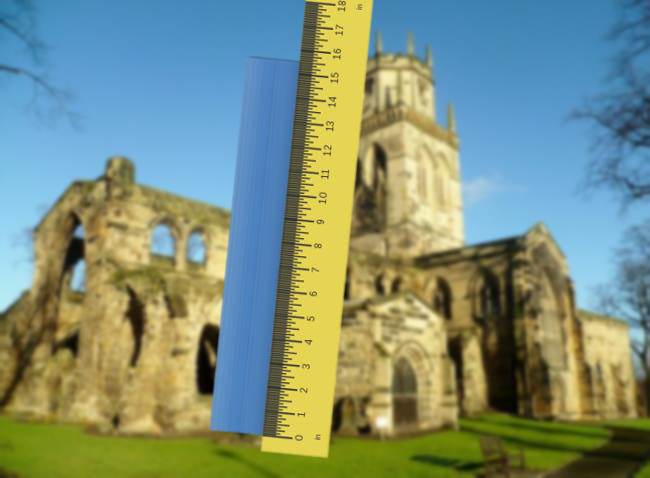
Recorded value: 15.5; in
